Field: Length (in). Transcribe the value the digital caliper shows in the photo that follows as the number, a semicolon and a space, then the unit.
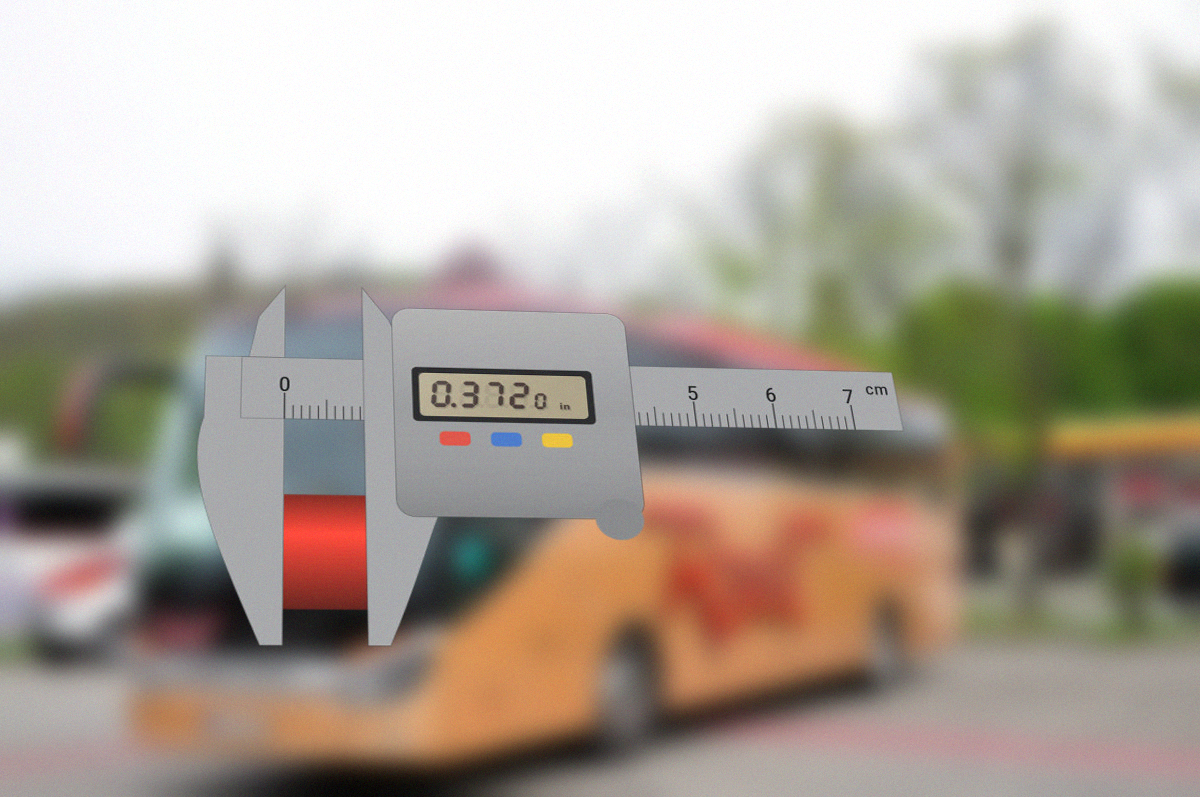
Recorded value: 0.3720; in
